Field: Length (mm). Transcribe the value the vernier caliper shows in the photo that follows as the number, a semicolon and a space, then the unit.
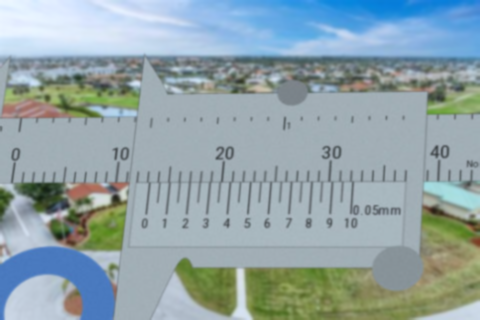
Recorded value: 13.2; mm
